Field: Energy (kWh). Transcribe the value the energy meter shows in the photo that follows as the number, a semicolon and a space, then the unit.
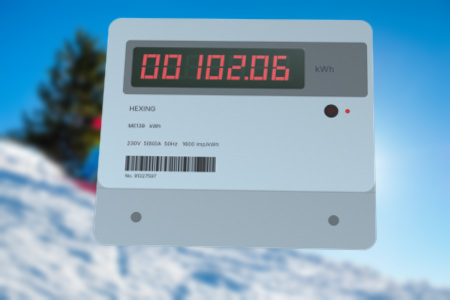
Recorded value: 102.06; kWh
